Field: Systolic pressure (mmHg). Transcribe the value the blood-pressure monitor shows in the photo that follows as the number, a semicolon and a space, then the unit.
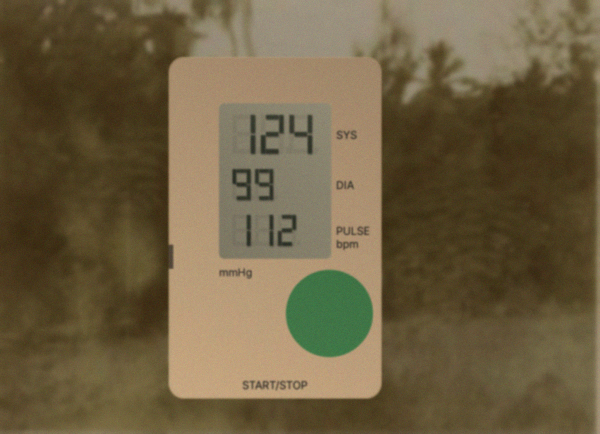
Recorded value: 124; mmHg
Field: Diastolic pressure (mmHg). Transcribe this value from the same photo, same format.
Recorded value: 99; mmHg
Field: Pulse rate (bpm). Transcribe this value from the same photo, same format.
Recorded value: 112; bpm
